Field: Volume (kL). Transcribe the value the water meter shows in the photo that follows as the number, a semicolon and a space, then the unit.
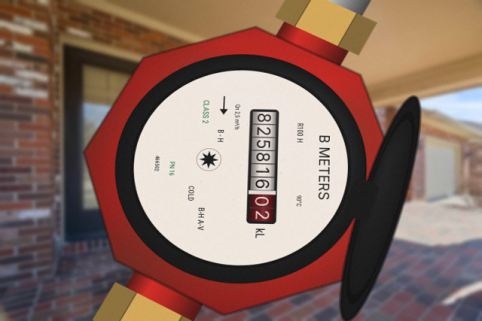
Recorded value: 825816.02; kL
